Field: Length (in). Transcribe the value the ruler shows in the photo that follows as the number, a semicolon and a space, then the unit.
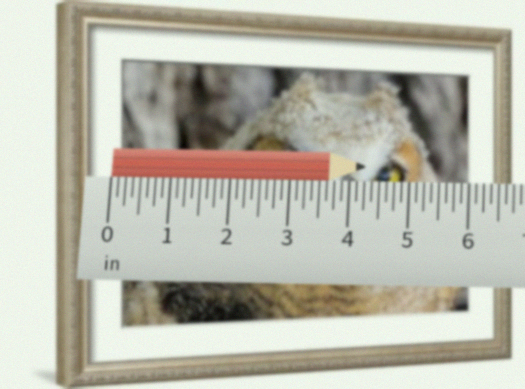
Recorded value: 4.25; in
